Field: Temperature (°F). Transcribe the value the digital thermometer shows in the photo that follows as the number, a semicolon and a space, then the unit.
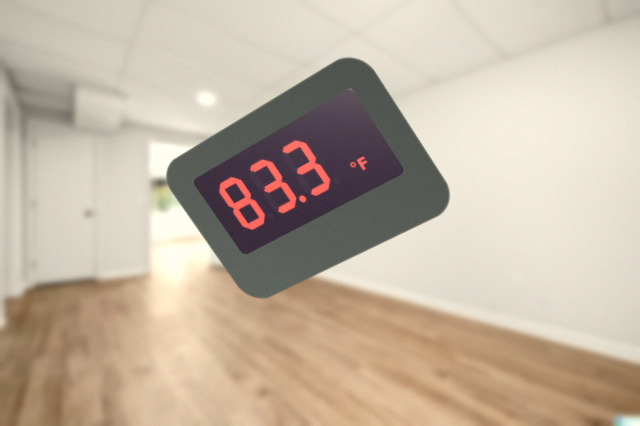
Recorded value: 83.3; °F
